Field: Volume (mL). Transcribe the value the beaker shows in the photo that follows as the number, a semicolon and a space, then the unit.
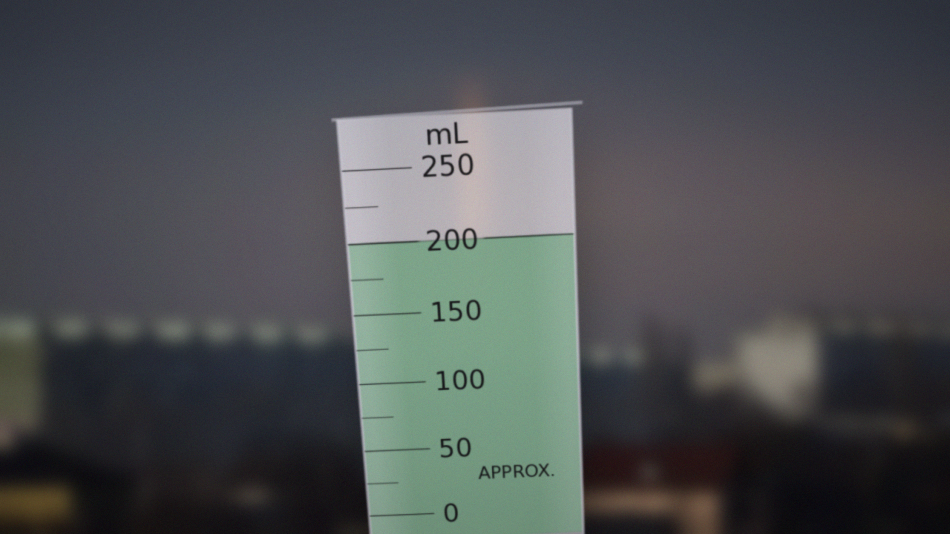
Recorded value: 200; mL
